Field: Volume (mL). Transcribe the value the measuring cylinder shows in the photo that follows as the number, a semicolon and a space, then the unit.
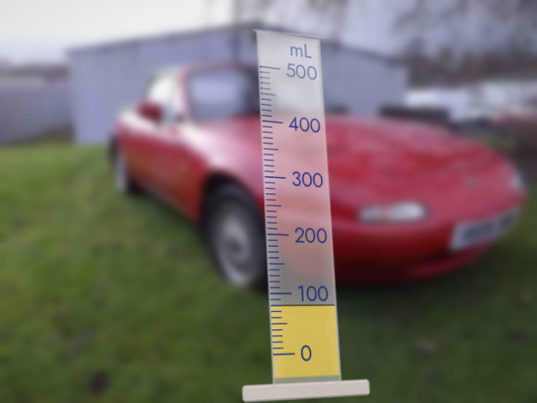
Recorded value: 80; mL
